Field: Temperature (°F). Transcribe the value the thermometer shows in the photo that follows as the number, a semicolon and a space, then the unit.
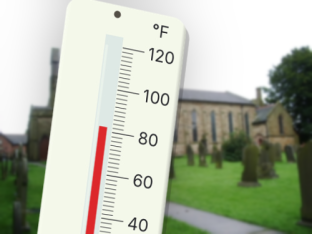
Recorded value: 82; °F
